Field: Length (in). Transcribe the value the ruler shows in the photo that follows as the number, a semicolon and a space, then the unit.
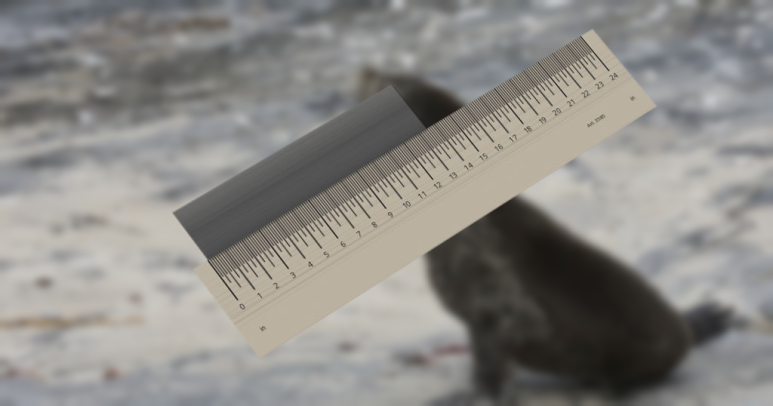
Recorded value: 13.5; in
